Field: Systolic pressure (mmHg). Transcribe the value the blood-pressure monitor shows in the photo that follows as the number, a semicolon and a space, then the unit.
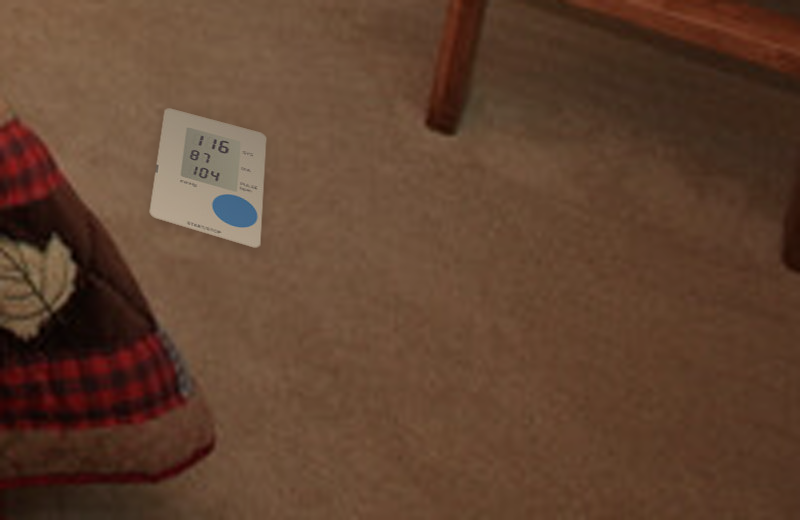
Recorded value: 116; mmHg
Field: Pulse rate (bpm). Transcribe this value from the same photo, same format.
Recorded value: 104; bpm
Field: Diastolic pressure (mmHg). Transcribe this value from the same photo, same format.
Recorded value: 87; mmHg
